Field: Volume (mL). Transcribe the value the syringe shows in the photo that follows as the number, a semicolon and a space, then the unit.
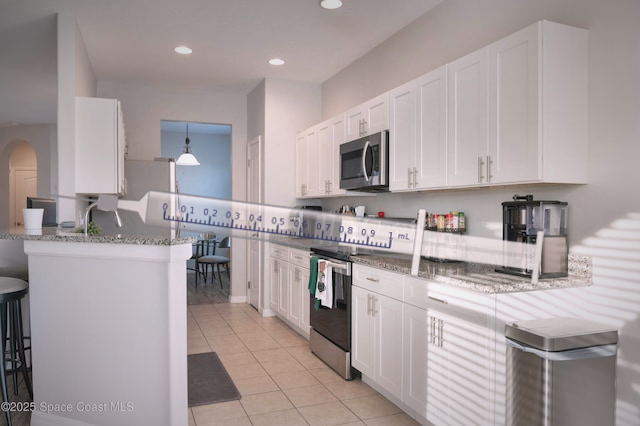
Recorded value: 0.66; mL
